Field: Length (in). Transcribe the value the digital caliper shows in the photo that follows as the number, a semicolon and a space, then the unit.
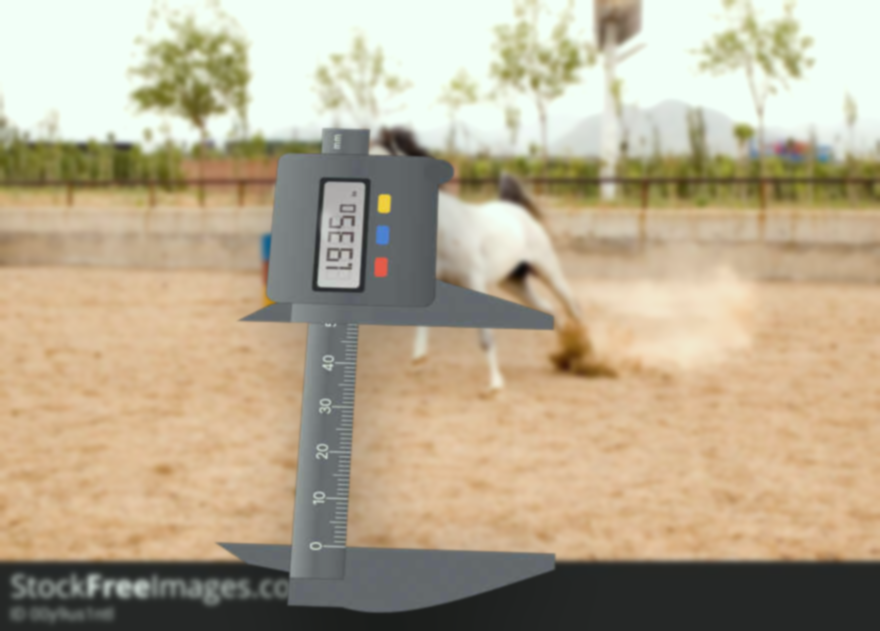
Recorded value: 1.9350; in
